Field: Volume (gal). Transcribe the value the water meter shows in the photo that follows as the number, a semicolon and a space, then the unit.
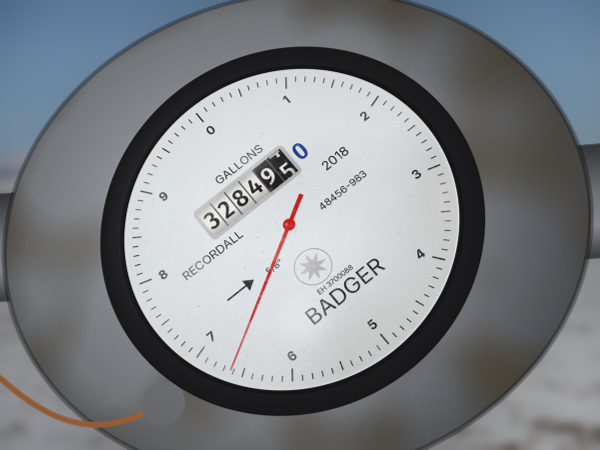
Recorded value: 3284946.6; gal
